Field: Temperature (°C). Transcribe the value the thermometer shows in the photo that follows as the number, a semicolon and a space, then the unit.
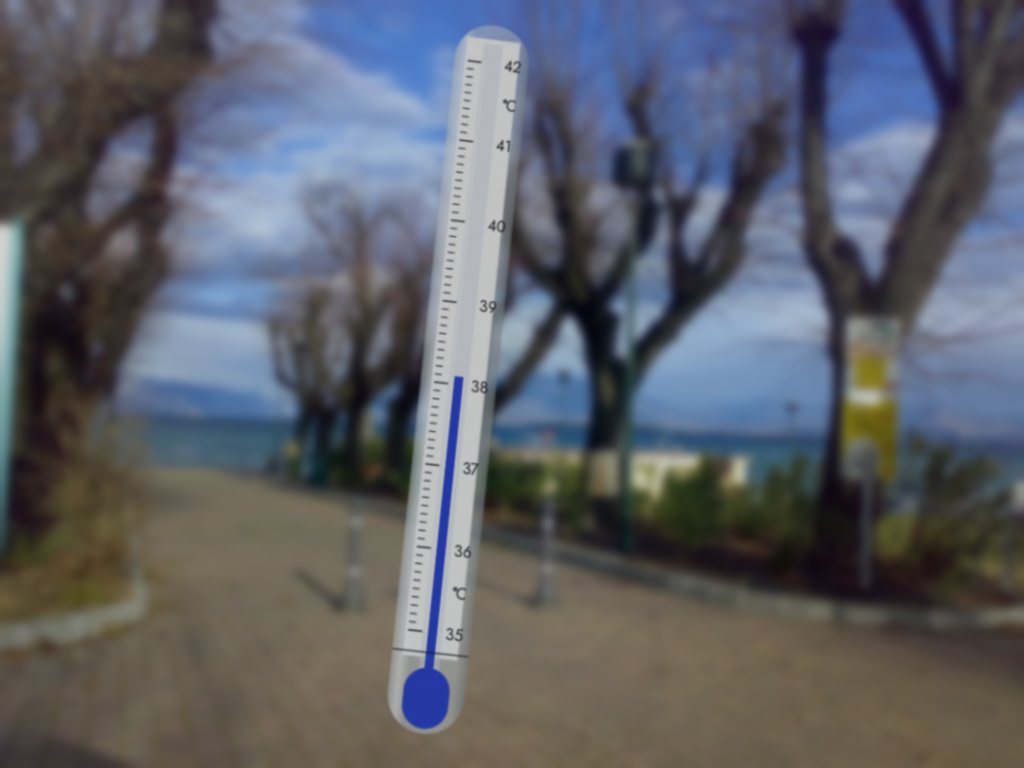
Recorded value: 38.1; °C
